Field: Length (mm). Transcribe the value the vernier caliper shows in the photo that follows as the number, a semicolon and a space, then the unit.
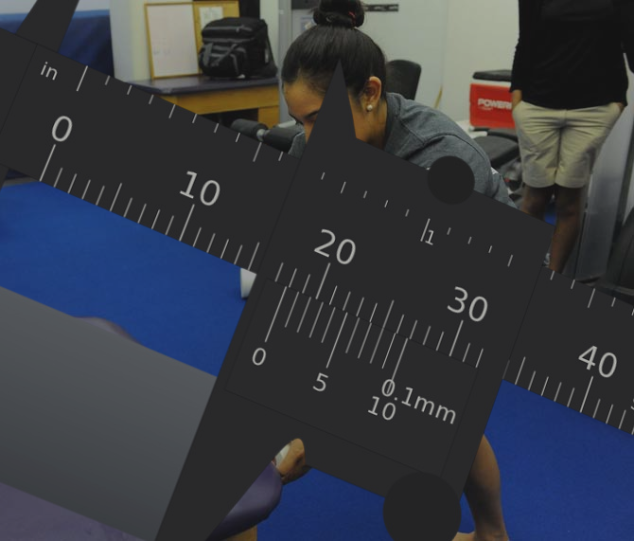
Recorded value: 17.8; mm
